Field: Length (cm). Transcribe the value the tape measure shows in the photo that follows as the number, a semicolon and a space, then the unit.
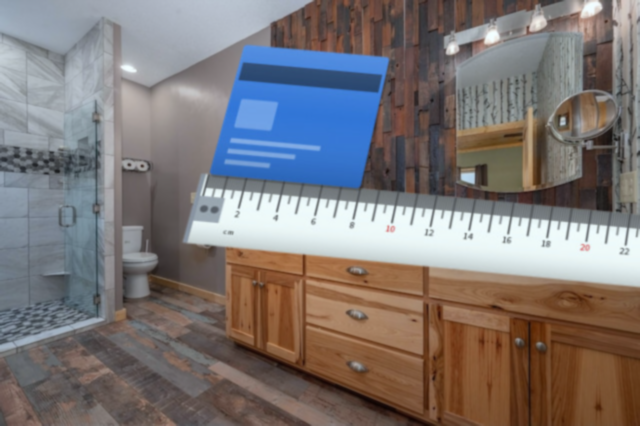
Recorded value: 8; cm
